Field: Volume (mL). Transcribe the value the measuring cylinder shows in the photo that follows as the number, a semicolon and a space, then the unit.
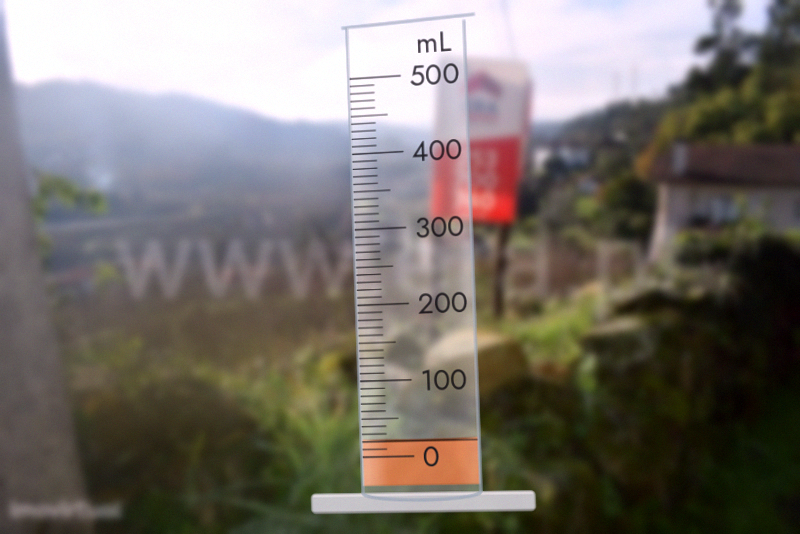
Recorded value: 20; mL
